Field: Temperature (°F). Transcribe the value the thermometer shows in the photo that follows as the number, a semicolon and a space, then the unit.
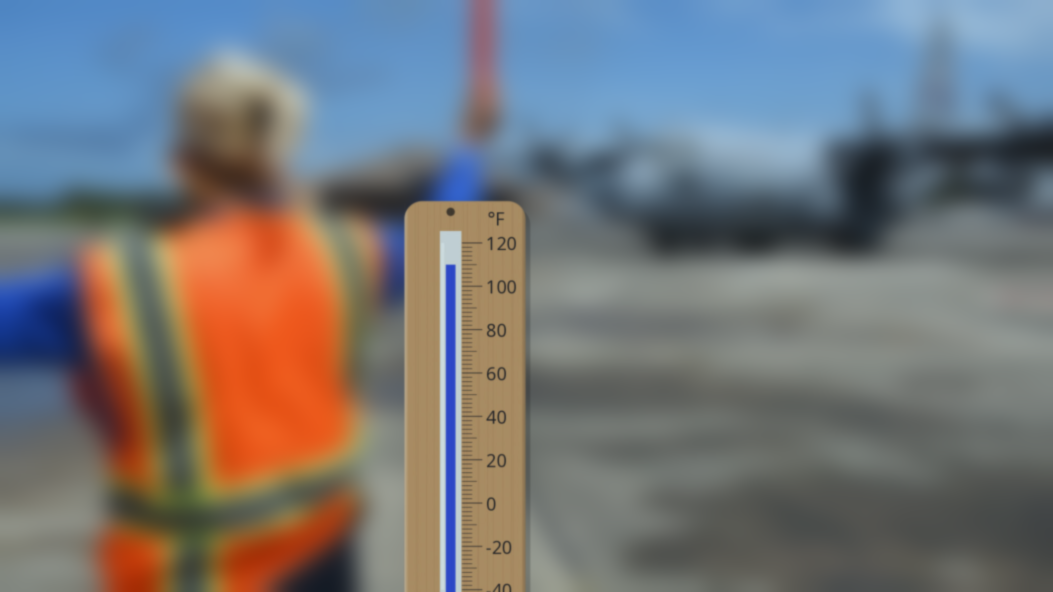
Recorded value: 110; °F
